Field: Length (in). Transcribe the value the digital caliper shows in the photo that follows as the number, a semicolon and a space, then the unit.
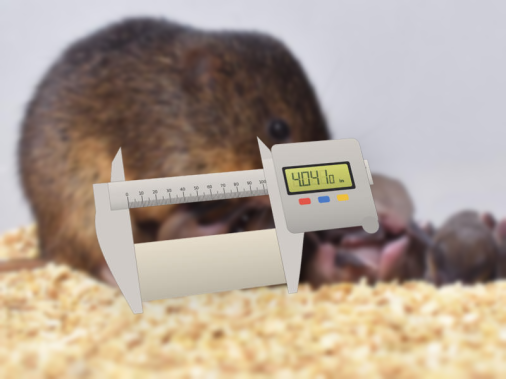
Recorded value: 4.0410; in
